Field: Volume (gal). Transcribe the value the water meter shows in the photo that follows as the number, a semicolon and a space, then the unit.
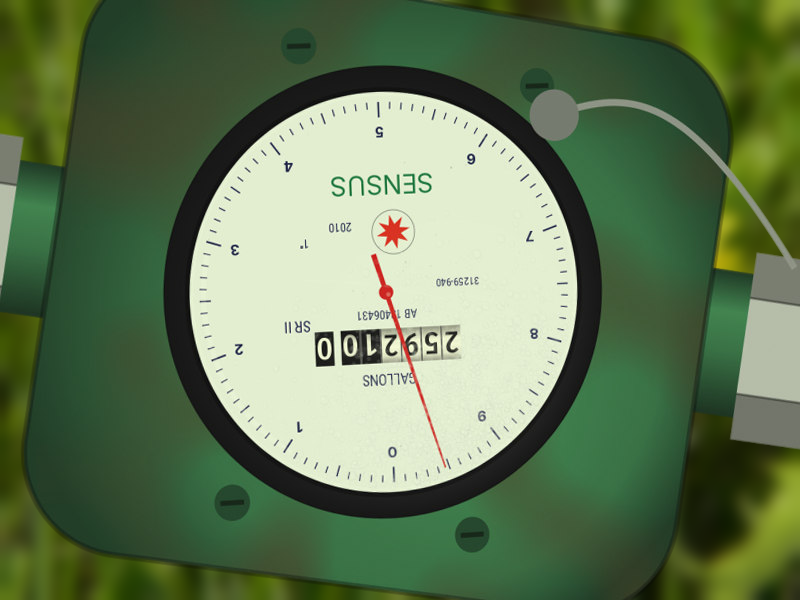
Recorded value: 2592099.5; gal
